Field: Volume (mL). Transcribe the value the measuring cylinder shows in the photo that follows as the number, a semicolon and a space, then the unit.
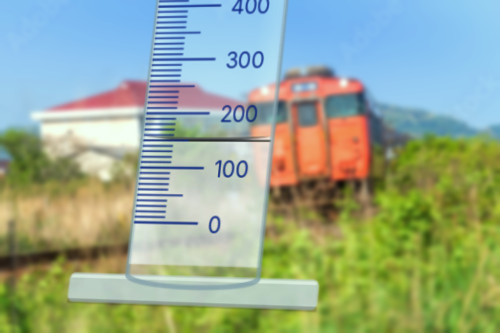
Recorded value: 150; mL
